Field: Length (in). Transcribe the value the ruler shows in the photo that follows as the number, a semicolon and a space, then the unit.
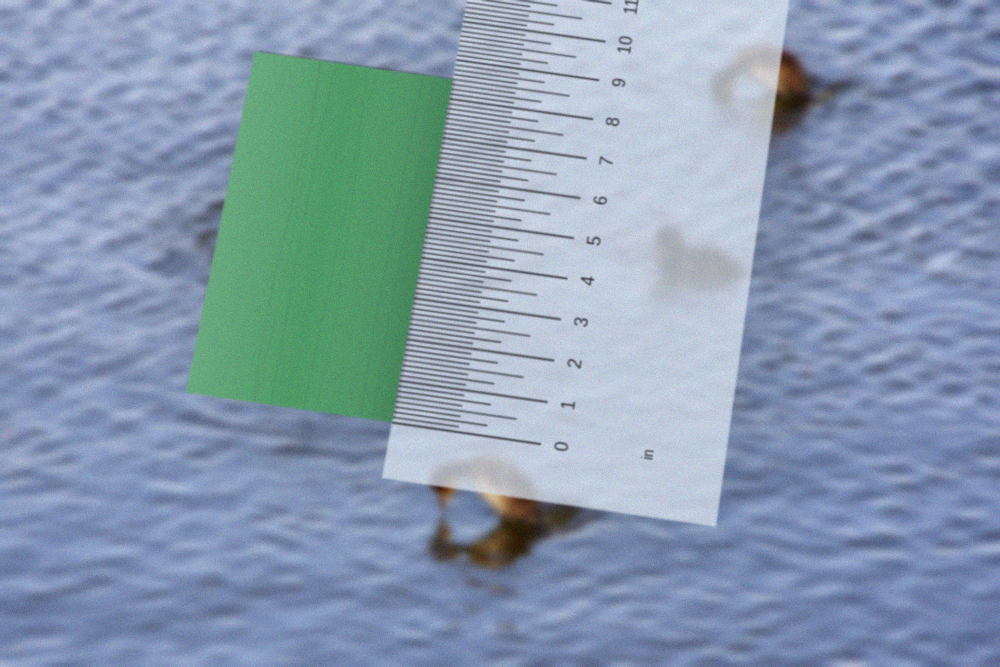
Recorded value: 8.5; in
